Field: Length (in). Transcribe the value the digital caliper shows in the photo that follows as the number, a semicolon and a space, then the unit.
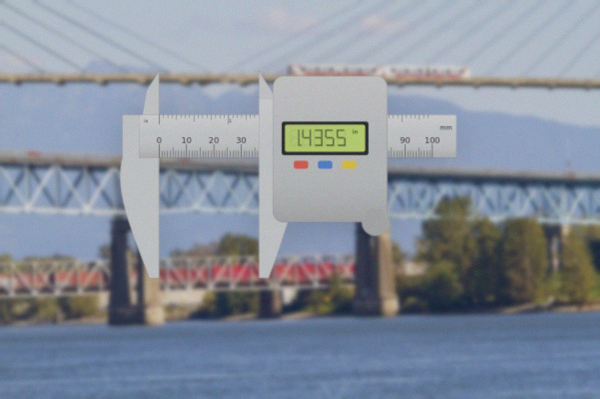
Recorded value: 1.4355; in
